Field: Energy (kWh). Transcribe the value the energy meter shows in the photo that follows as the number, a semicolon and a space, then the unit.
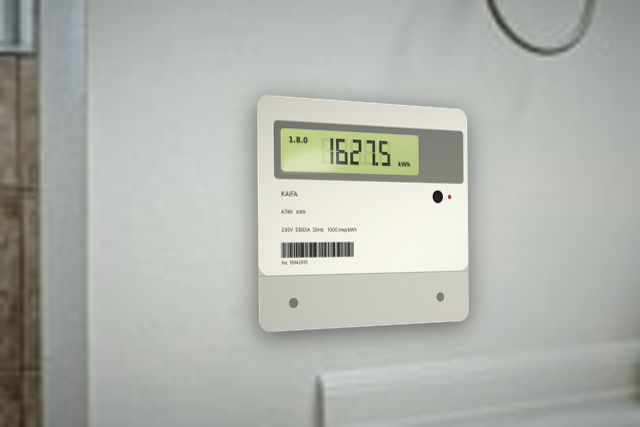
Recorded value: 1627.5; kWh
